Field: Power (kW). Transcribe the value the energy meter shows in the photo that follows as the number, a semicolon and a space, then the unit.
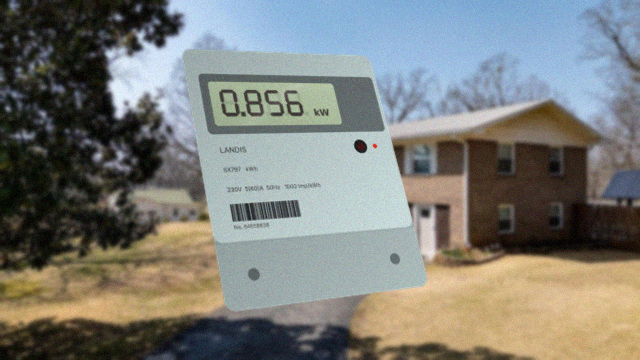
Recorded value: 0.856; kW
